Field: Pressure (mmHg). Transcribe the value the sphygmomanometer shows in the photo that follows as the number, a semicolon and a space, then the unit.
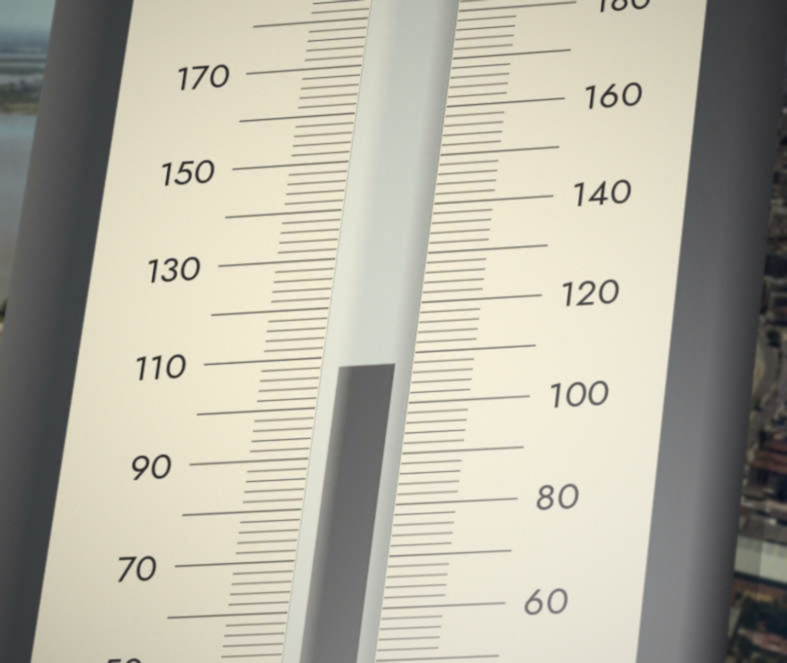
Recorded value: 108; mmHg
